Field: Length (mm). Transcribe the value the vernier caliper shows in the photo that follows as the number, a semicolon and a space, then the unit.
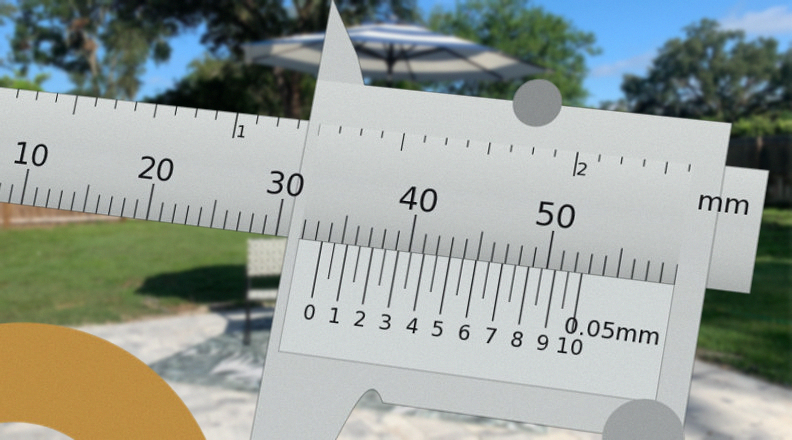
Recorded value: 33.5; mm
